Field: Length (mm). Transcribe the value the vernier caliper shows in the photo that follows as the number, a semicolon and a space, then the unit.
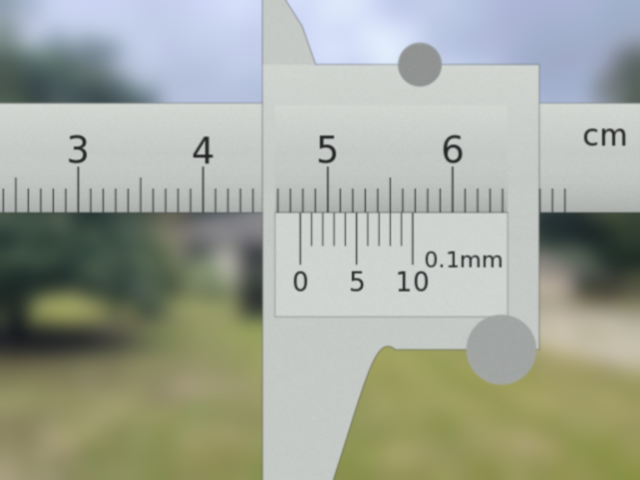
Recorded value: 47.8; mm
